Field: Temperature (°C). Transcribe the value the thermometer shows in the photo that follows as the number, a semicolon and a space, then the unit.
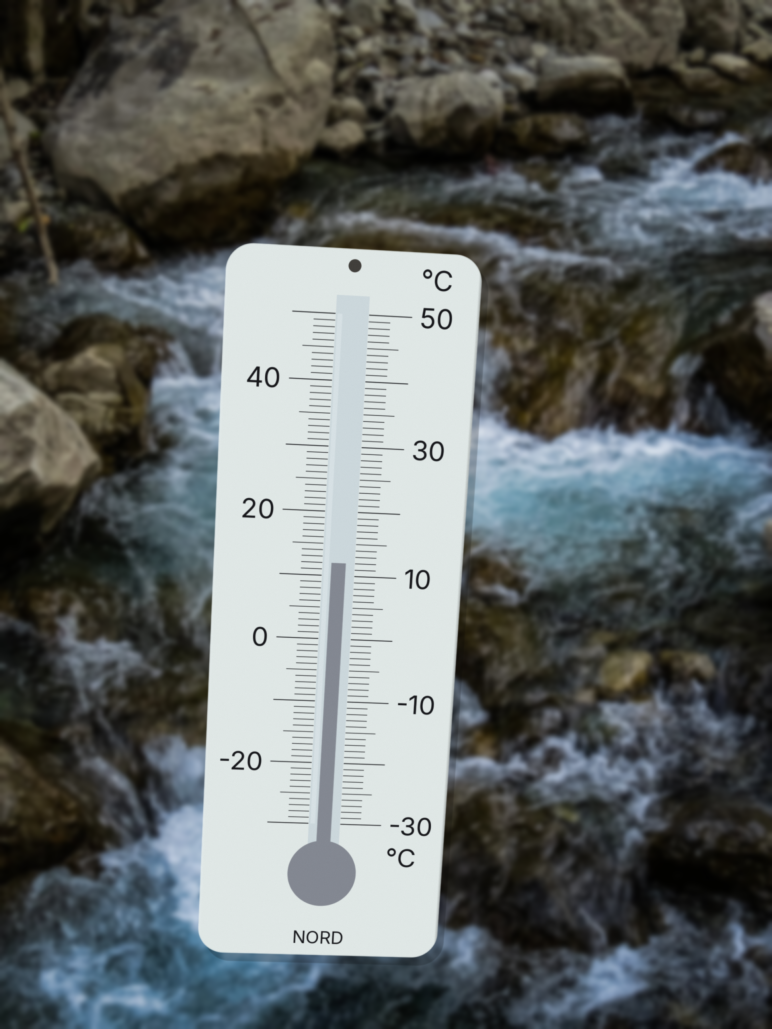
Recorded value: 12; °C
